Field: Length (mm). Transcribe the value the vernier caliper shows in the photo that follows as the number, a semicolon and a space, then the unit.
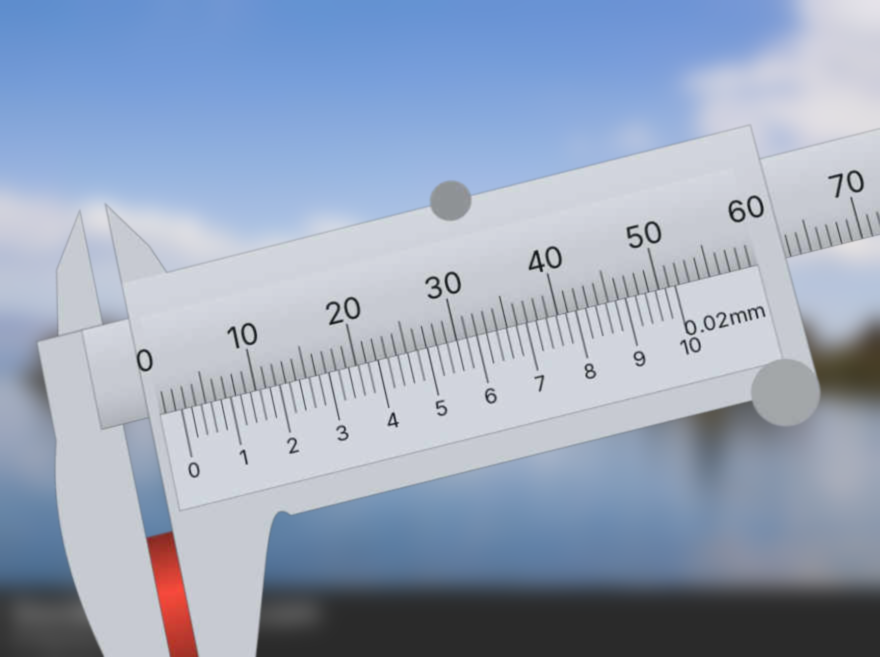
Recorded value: 2.6; mm
